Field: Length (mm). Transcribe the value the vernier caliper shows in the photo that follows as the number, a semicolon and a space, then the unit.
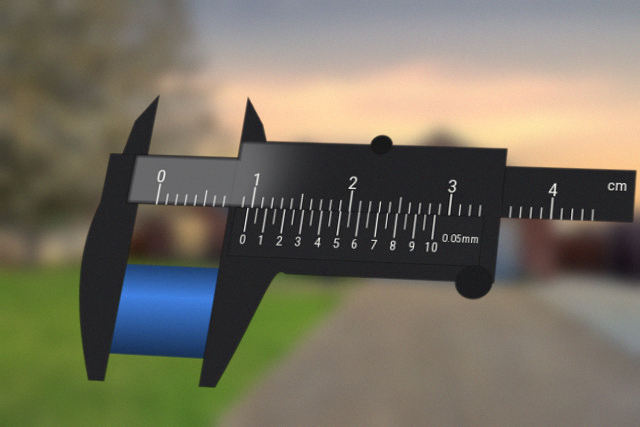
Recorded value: 9.6; mm
